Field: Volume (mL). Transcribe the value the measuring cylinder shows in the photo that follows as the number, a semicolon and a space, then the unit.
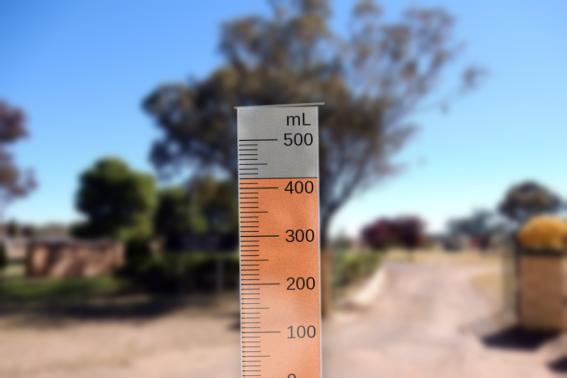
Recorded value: 420; mL
